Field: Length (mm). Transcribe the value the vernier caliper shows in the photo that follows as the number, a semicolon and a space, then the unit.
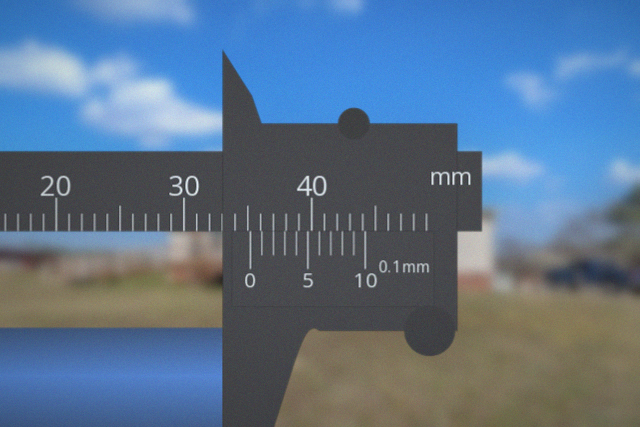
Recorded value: 35.2; mm
